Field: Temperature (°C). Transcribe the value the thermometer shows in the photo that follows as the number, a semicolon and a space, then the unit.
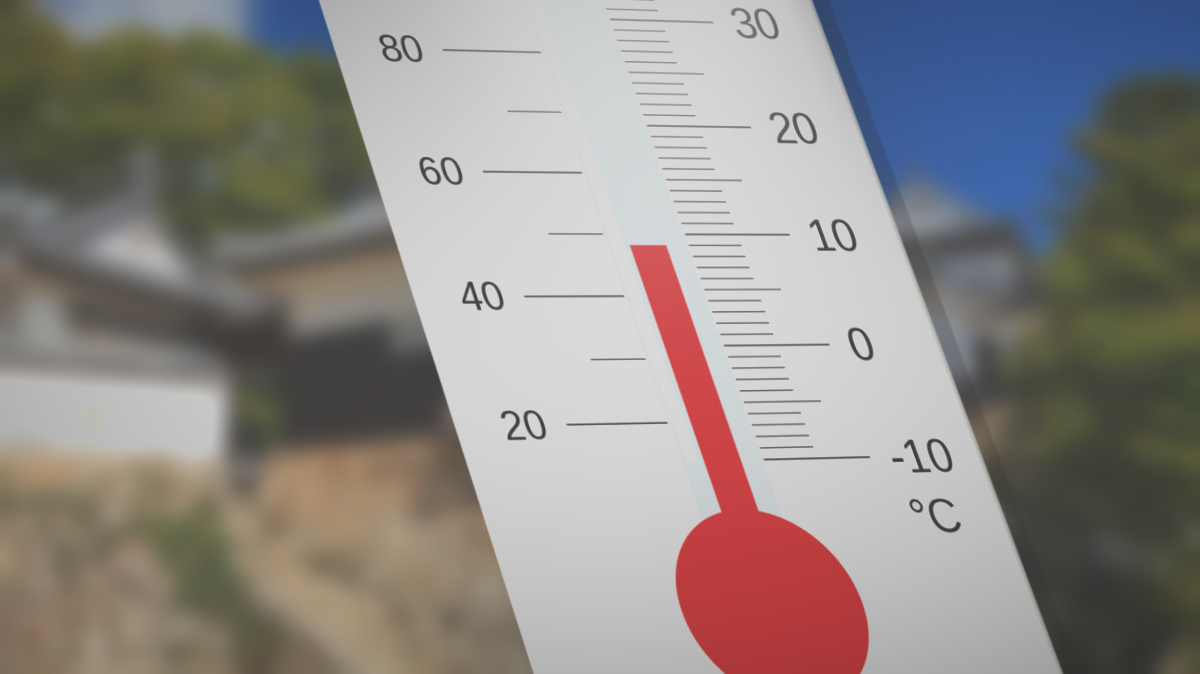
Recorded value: 9; °C
